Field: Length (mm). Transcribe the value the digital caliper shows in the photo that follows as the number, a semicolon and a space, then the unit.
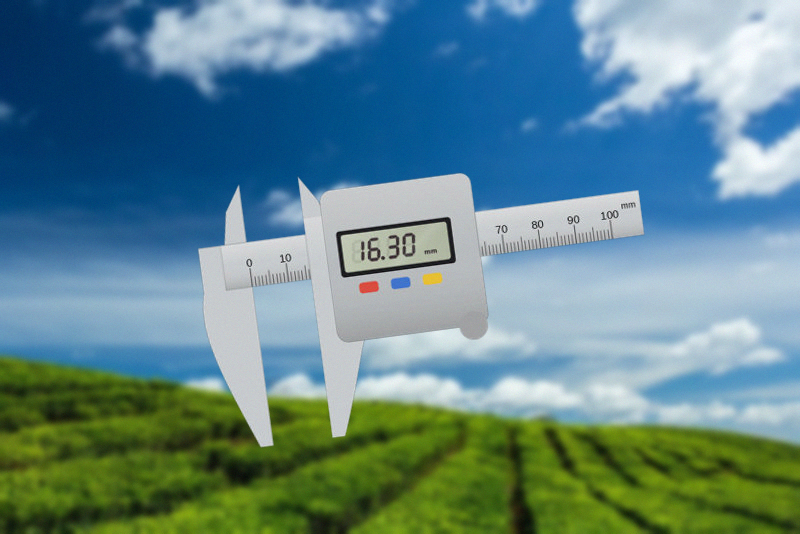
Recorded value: 16.30; mm
